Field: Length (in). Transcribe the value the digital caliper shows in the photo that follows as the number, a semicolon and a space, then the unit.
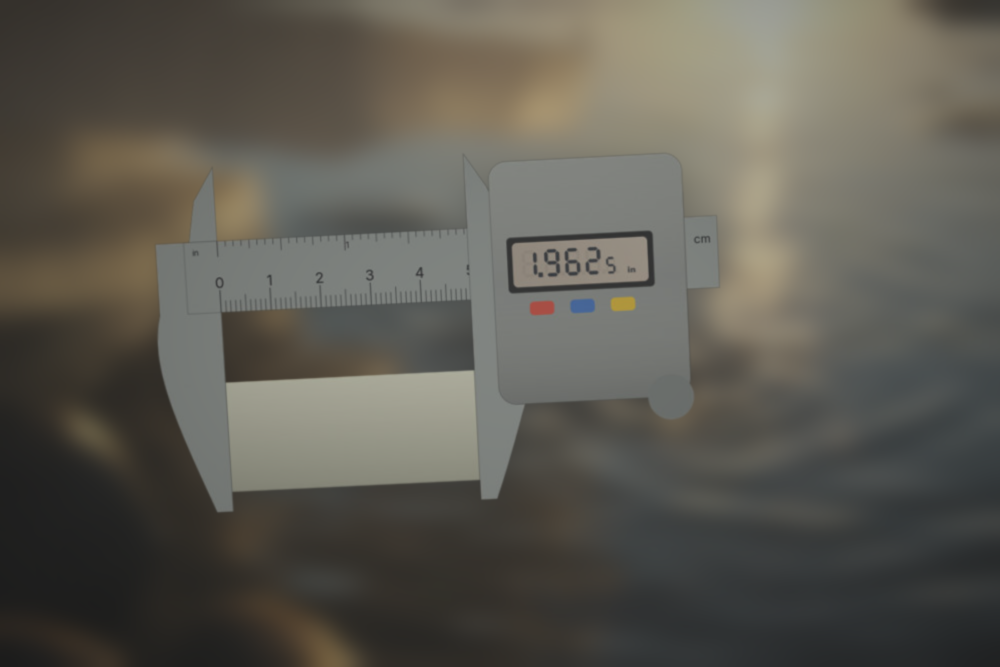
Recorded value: 1.9625; in
